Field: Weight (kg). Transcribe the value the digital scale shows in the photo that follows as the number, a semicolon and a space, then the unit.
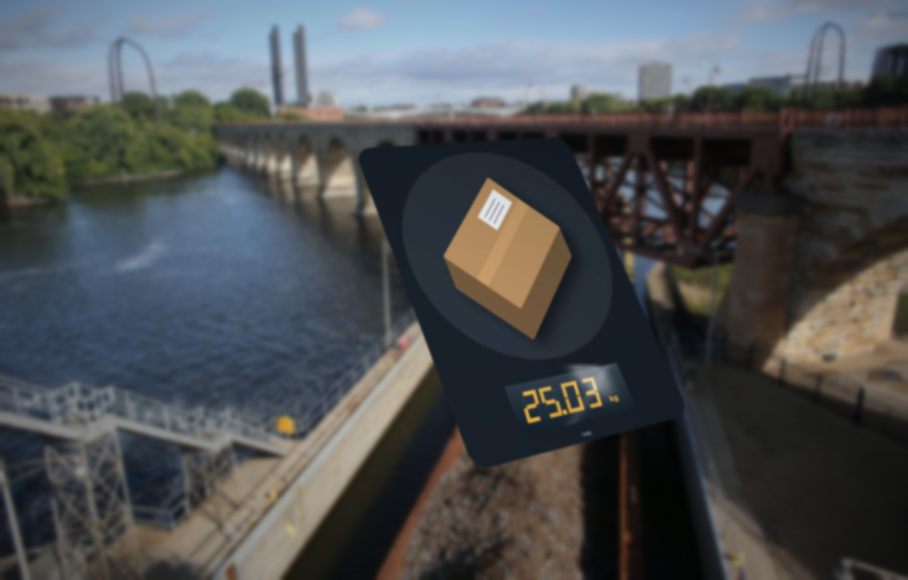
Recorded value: 25.03; kg
